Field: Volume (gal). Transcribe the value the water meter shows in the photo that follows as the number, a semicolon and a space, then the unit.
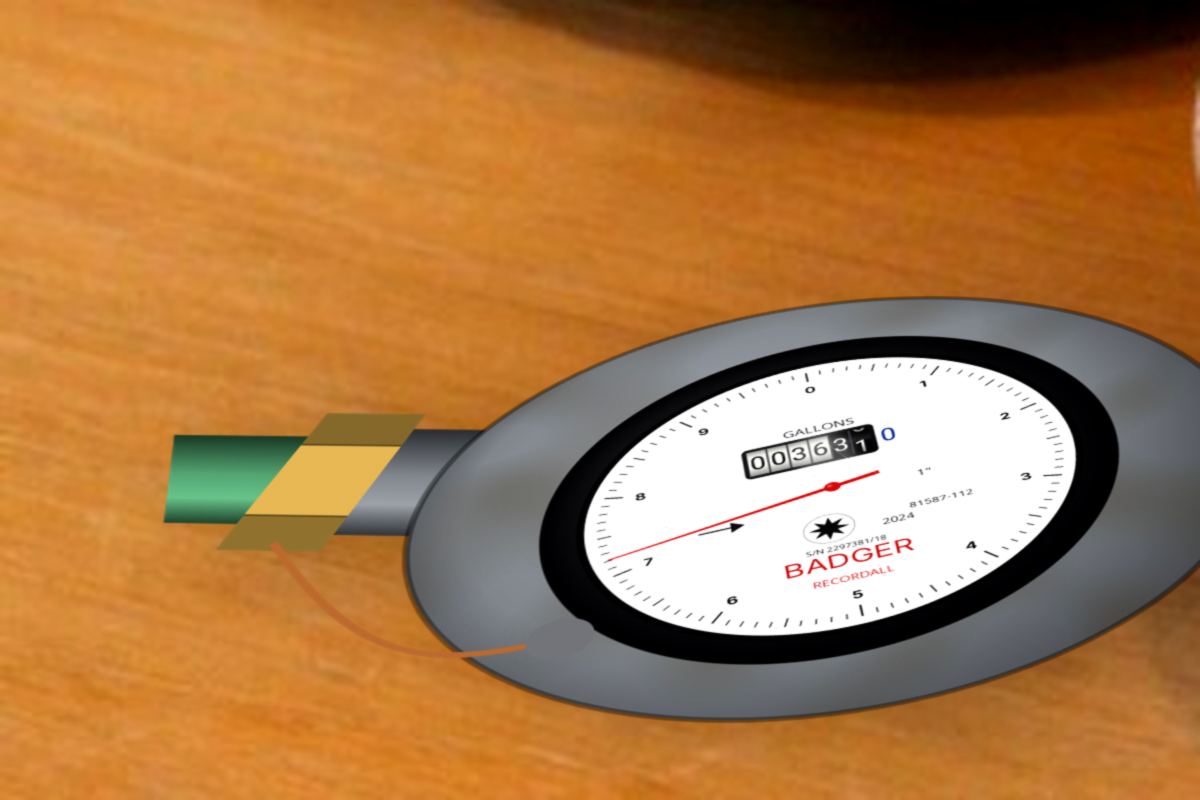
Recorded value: 36307.2; gal
